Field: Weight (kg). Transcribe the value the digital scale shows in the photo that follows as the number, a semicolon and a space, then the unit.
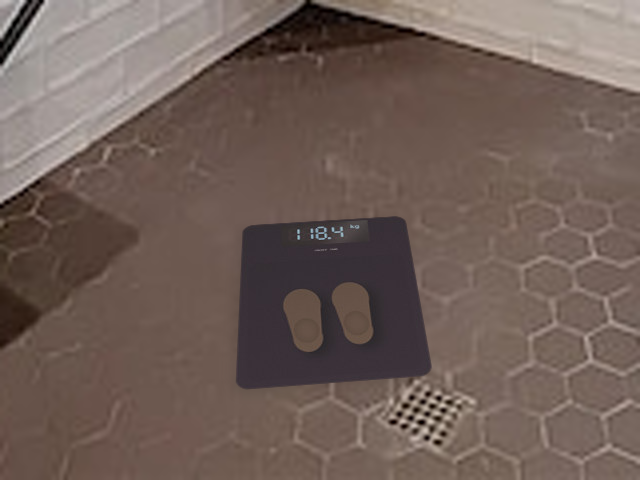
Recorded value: 118.4; kg
